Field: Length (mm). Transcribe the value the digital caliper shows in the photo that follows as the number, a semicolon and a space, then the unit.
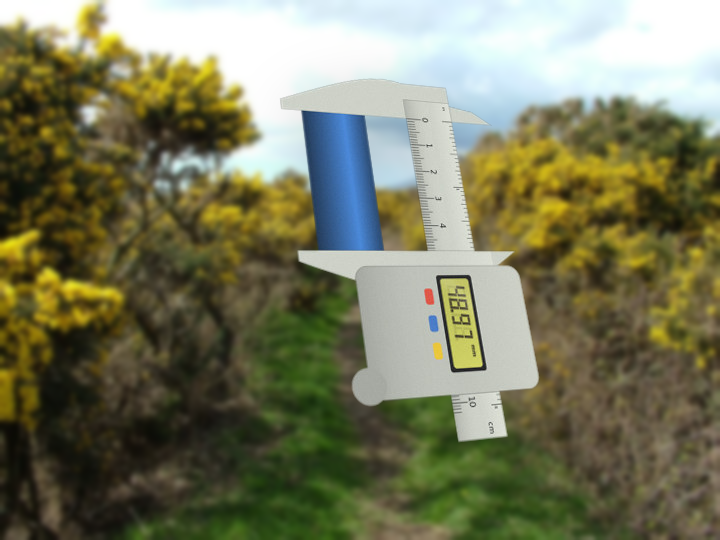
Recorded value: 48.97; mm
